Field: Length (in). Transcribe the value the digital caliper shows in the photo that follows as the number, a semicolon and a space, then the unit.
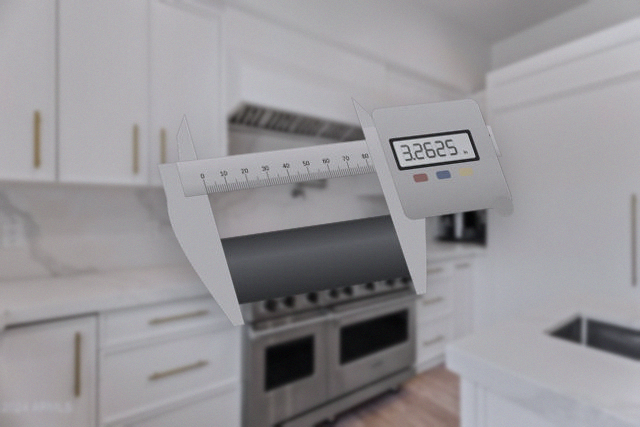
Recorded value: 3.2625; in
